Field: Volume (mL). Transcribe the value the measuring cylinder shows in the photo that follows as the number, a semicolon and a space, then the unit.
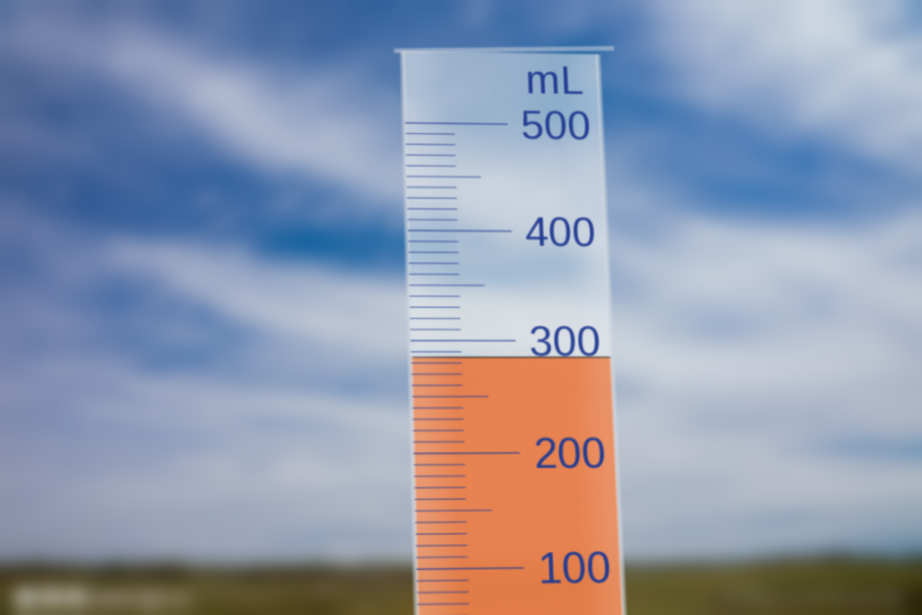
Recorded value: 285; mL
